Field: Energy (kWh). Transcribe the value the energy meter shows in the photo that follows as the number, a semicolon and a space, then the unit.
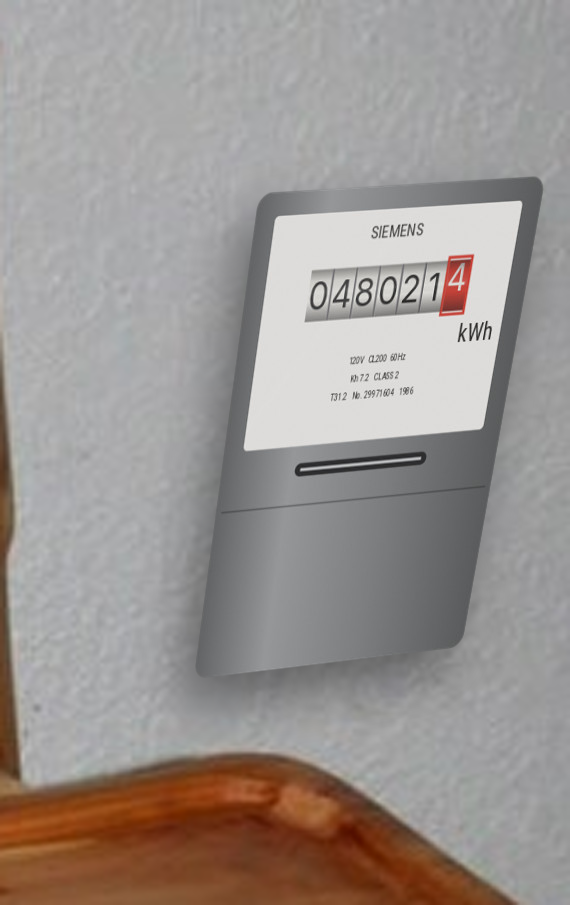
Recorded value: 48021.4; kWh
